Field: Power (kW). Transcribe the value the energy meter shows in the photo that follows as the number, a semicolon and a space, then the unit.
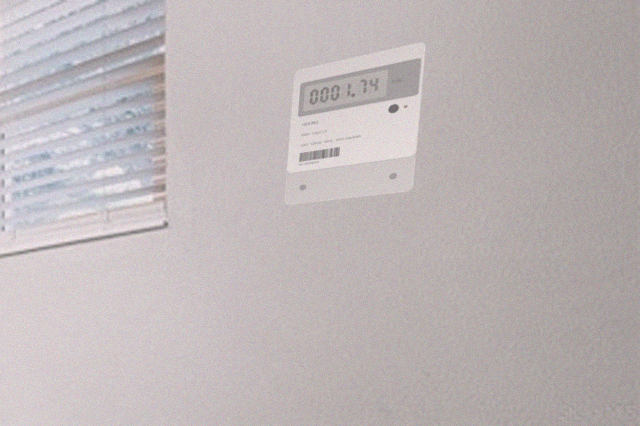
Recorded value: 1.74; kW
